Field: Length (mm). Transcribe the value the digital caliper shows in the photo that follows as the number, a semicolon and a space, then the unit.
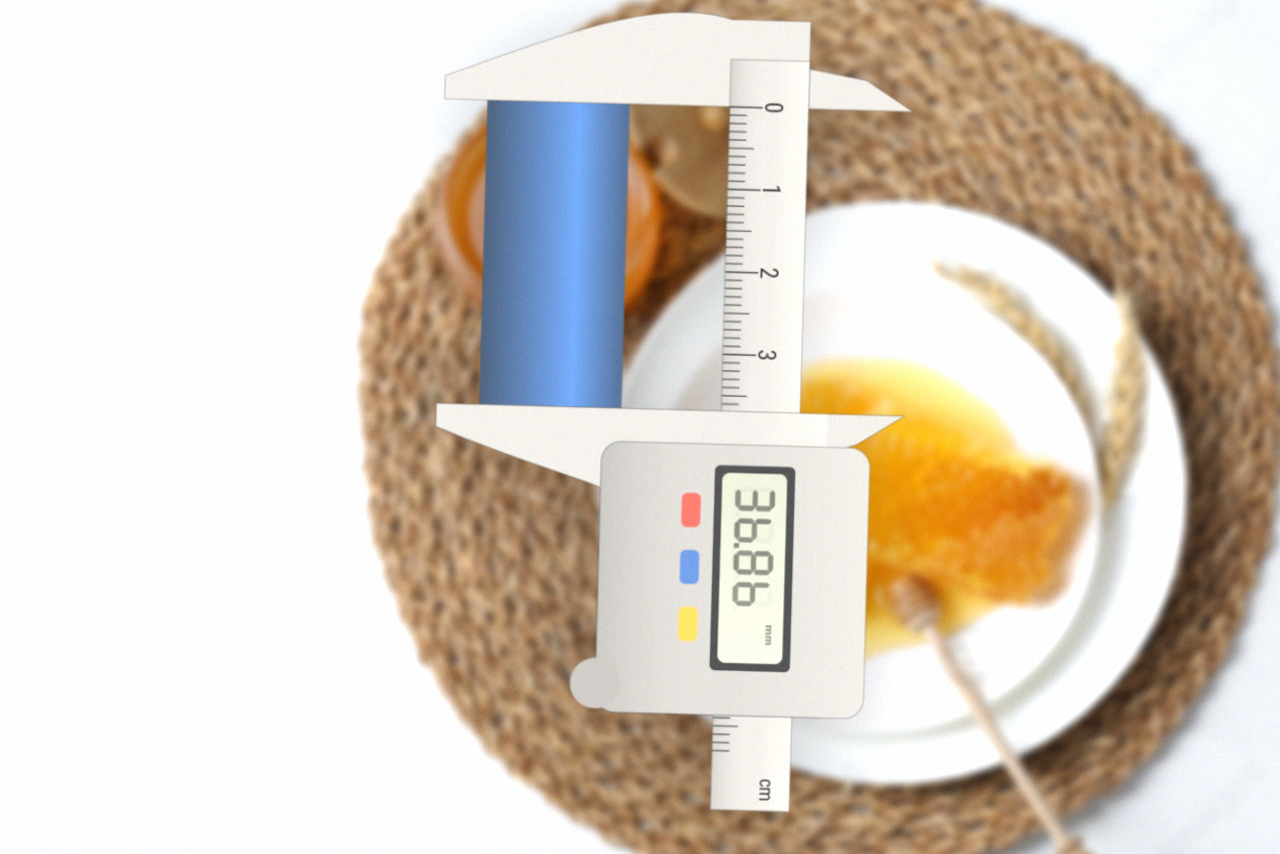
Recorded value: 36.86; mm
